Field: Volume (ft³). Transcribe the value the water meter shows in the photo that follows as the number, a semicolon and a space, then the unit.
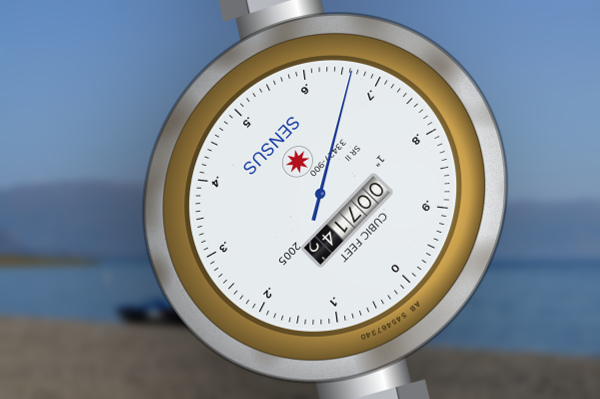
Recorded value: 7141.66; ft³
